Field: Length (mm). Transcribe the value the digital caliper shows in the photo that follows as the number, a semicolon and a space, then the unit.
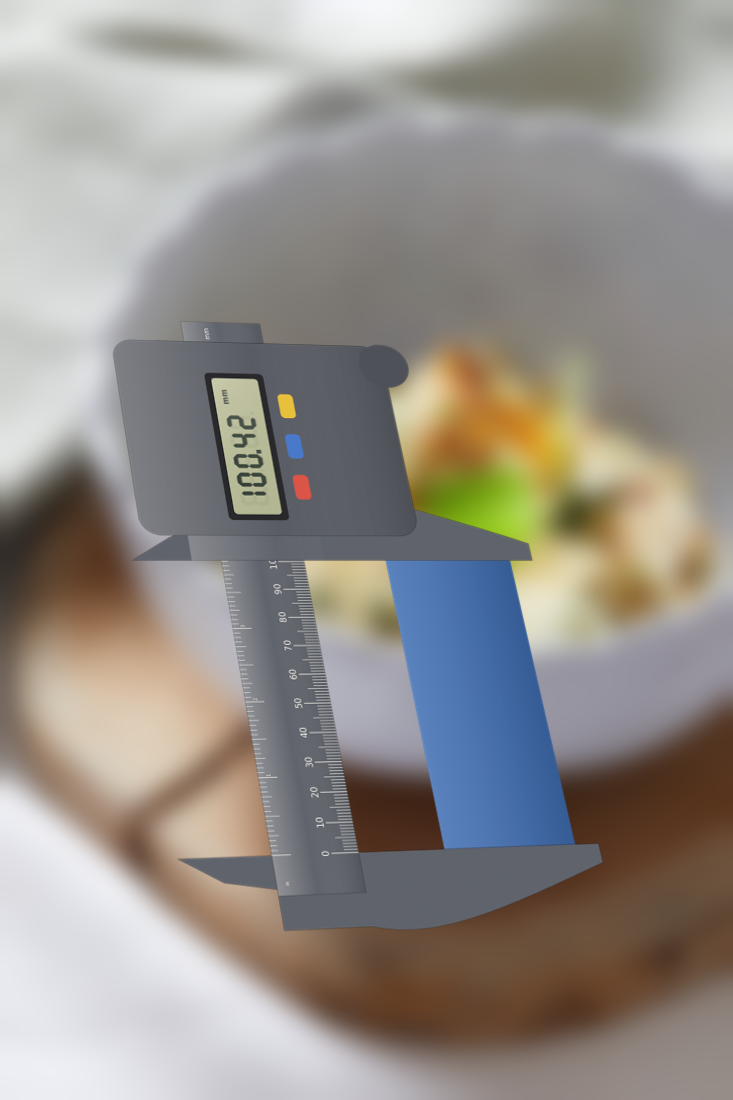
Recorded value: 100.42; mm
